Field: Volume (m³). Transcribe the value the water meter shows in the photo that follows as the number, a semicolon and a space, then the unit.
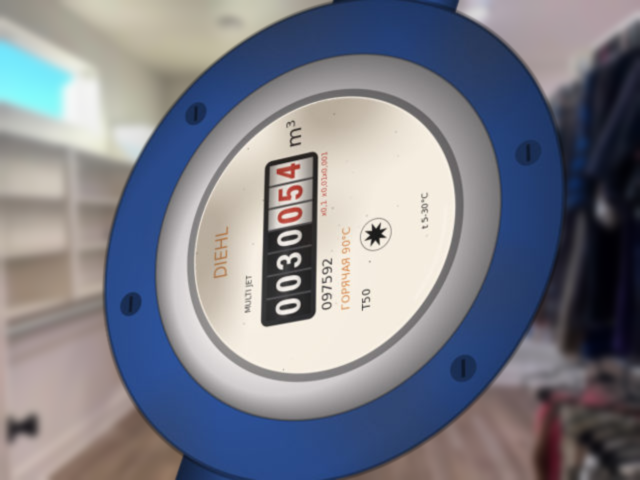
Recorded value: 30.054; m³
